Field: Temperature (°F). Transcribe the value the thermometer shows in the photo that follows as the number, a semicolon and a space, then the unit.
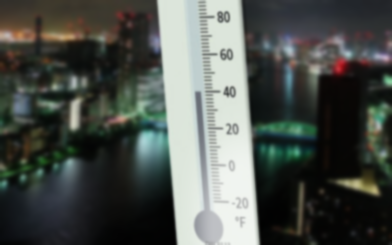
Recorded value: 40; °F
